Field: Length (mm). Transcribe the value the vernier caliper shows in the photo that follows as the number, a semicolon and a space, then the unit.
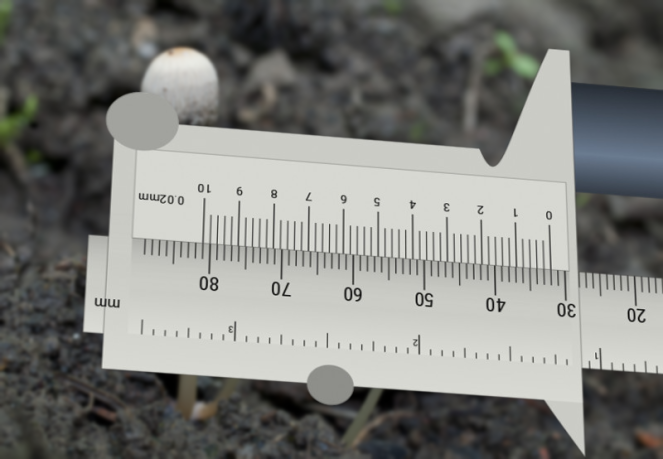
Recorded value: 32.0; mm
